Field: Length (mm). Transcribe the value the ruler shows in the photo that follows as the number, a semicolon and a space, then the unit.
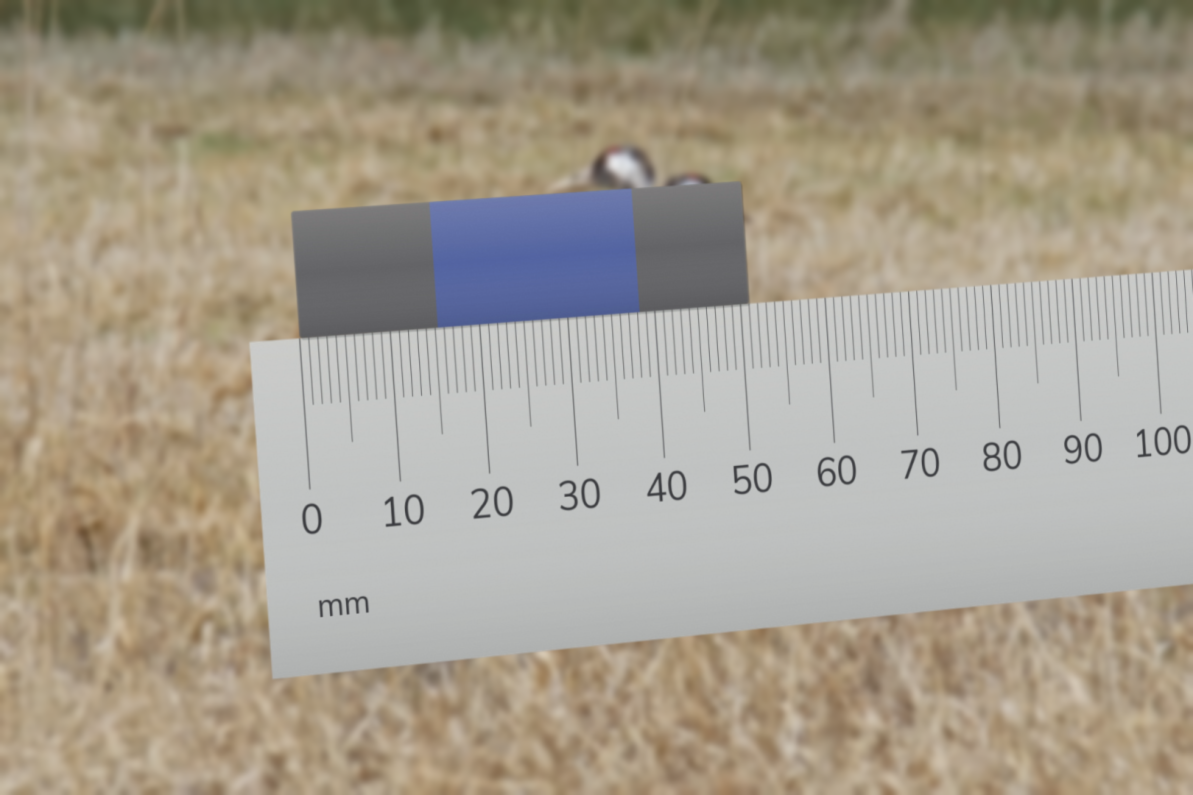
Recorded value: 51; mm
